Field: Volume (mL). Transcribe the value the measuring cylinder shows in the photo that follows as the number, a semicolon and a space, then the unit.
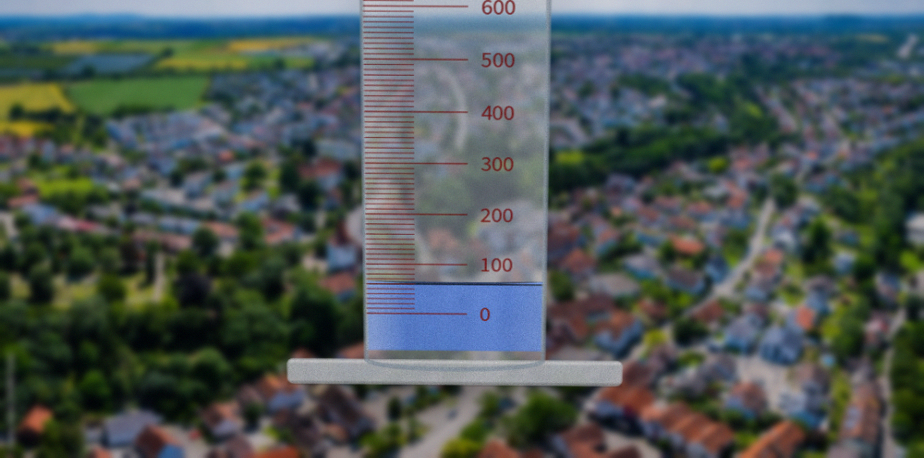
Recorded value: 60; mL
